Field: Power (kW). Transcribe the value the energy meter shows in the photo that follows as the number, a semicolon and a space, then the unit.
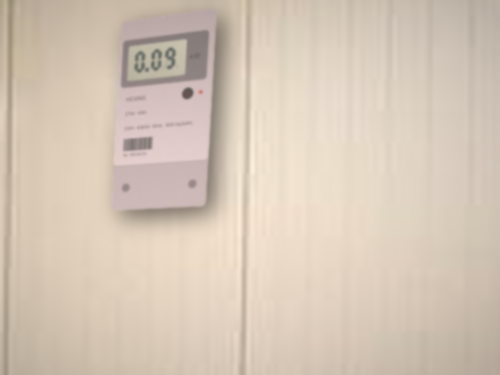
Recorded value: 0.09; kW
